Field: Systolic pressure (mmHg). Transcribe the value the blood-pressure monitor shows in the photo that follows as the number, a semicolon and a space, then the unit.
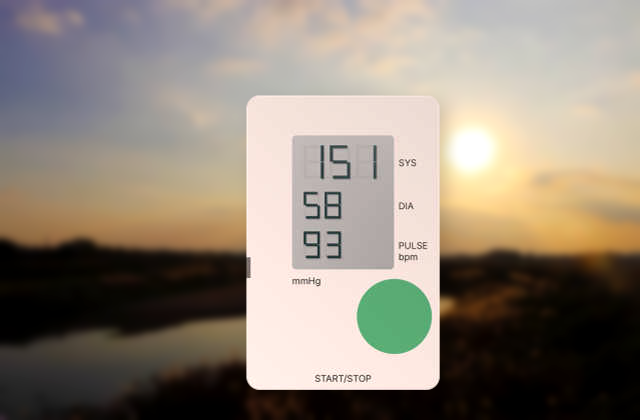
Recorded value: 151; mmHg
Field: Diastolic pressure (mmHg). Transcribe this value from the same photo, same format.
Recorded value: 58; mmHg
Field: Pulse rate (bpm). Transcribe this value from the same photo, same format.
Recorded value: 93; bpm
